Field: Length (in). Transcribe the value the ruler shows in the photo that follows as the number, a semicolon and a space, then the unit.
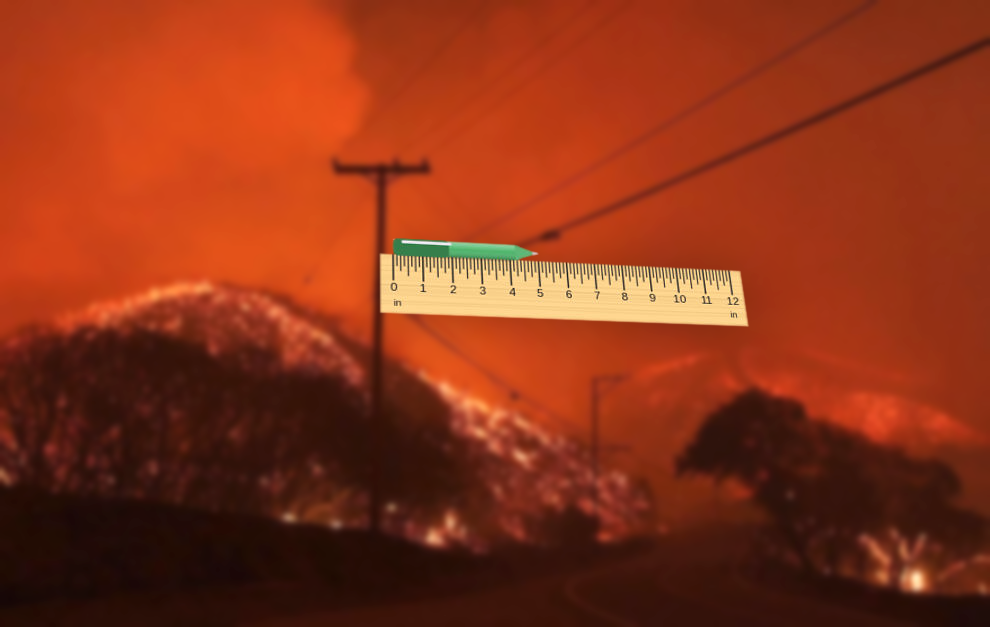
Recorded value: 5; in
